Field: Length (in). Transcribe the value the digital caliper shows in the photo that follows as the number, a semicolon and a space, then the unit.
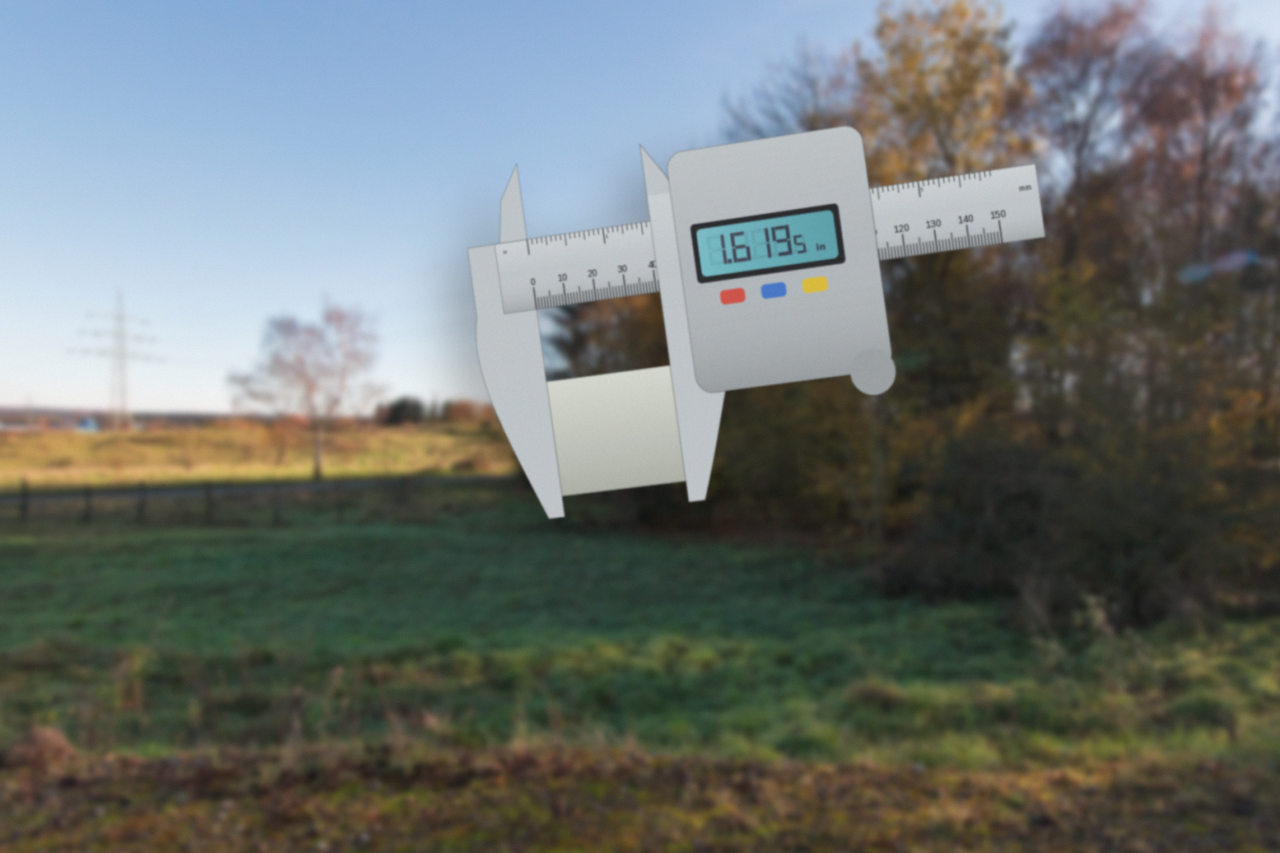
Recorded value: 1.6195; in
